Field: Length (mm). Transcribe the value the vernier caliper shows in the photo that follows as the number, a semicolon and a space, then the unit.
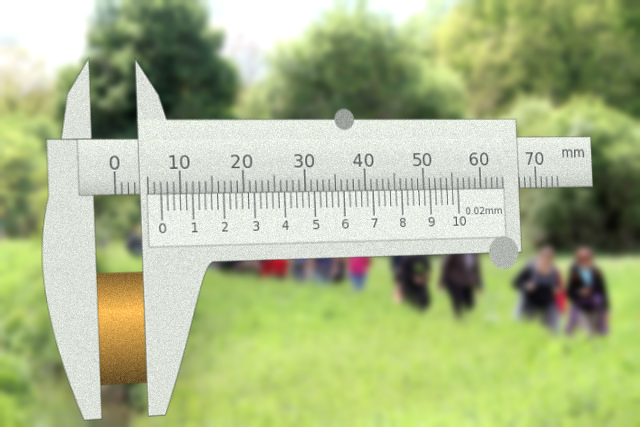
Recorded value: 7.0; mm
